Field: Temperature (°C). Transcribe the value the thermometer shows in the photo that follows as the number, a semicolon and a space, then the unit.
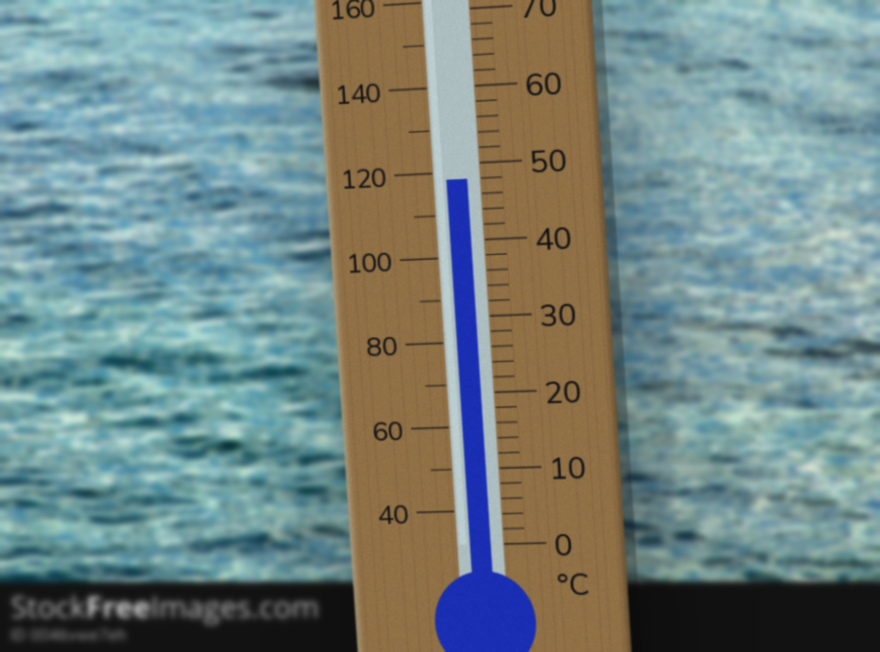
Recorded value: 48; °C
